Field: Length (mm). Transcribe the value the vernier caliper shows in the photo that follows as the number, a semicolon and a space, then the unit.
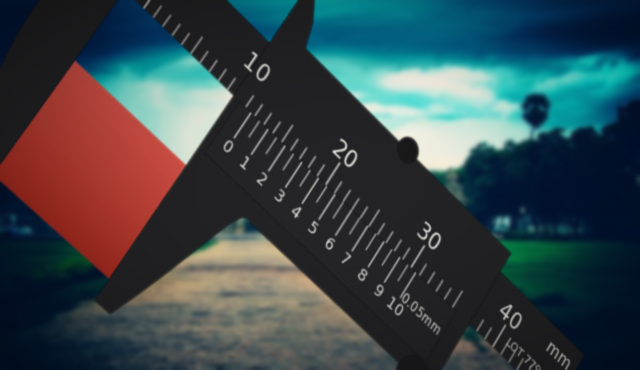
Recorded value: 11.6; mm
